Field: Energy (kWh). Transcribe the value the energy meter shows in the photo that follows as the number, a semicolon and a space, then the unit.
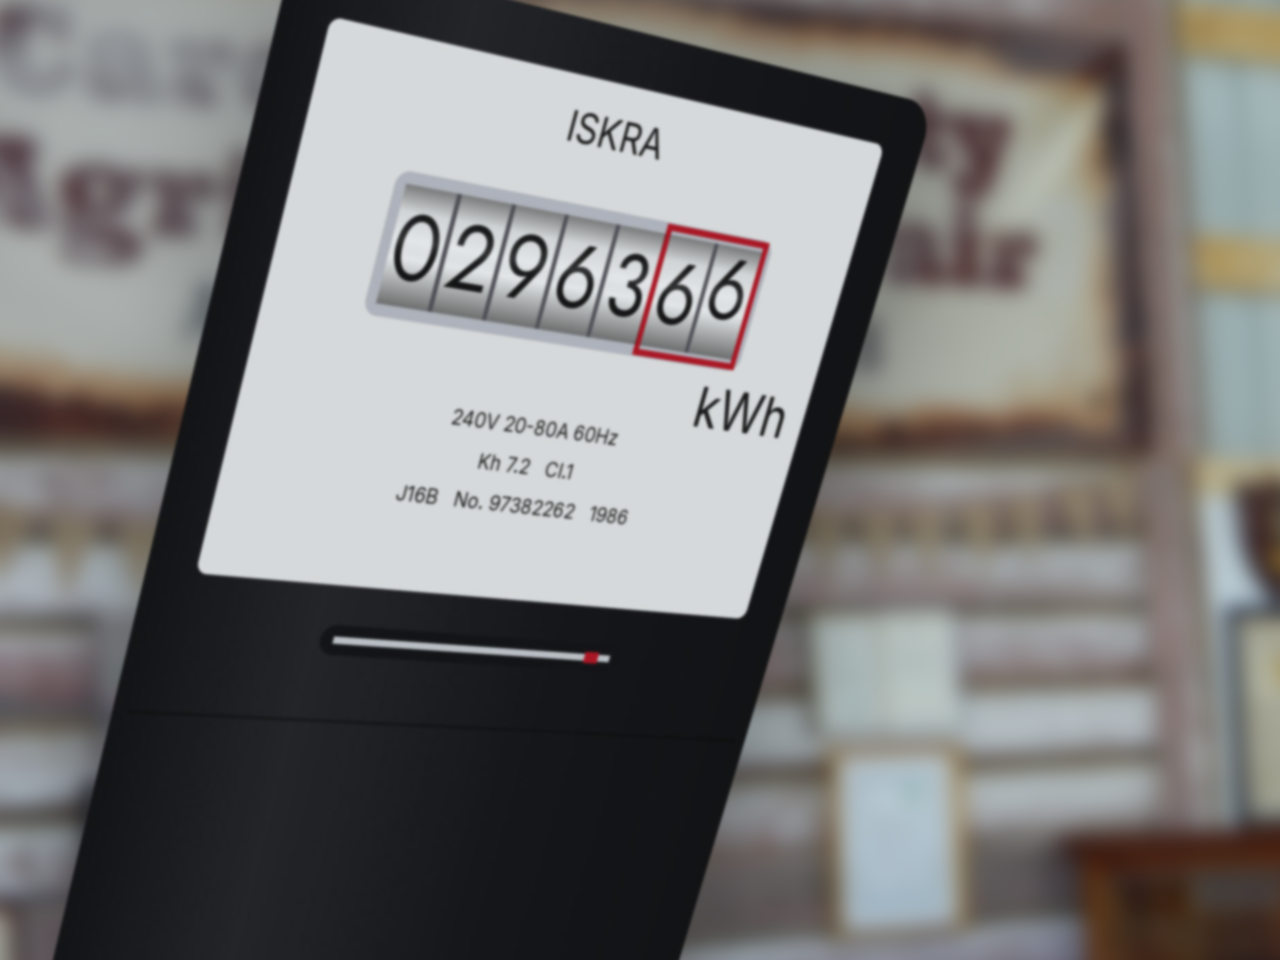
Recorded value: 2963.66; kWh
